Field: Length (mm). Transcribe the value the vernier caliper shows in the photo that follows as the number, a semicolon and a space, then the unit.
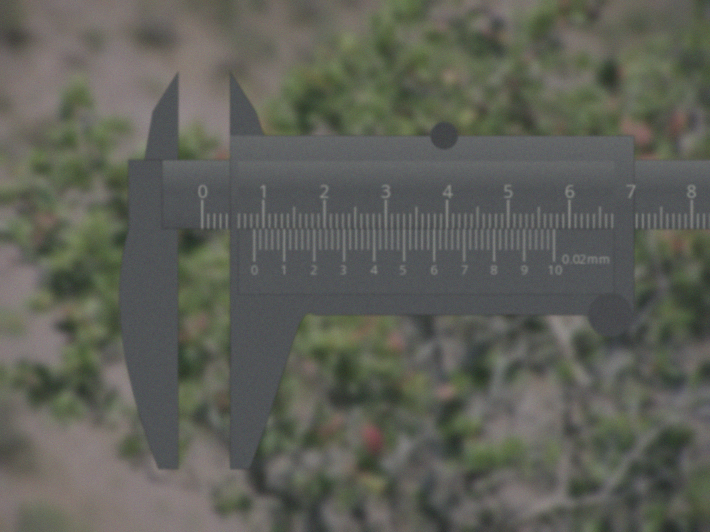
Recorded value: 8.5; mm
